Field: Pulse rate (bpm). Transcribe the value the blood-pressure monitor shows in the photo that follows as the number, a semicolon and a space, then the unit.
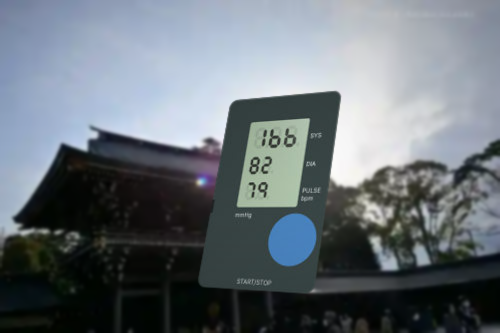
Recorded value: 79; bpm
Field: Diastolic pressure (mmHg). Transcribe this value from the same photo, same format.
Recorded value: 82; mmHg
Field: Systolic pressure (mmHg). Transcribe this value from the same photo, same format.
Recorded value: 166; mmHg
